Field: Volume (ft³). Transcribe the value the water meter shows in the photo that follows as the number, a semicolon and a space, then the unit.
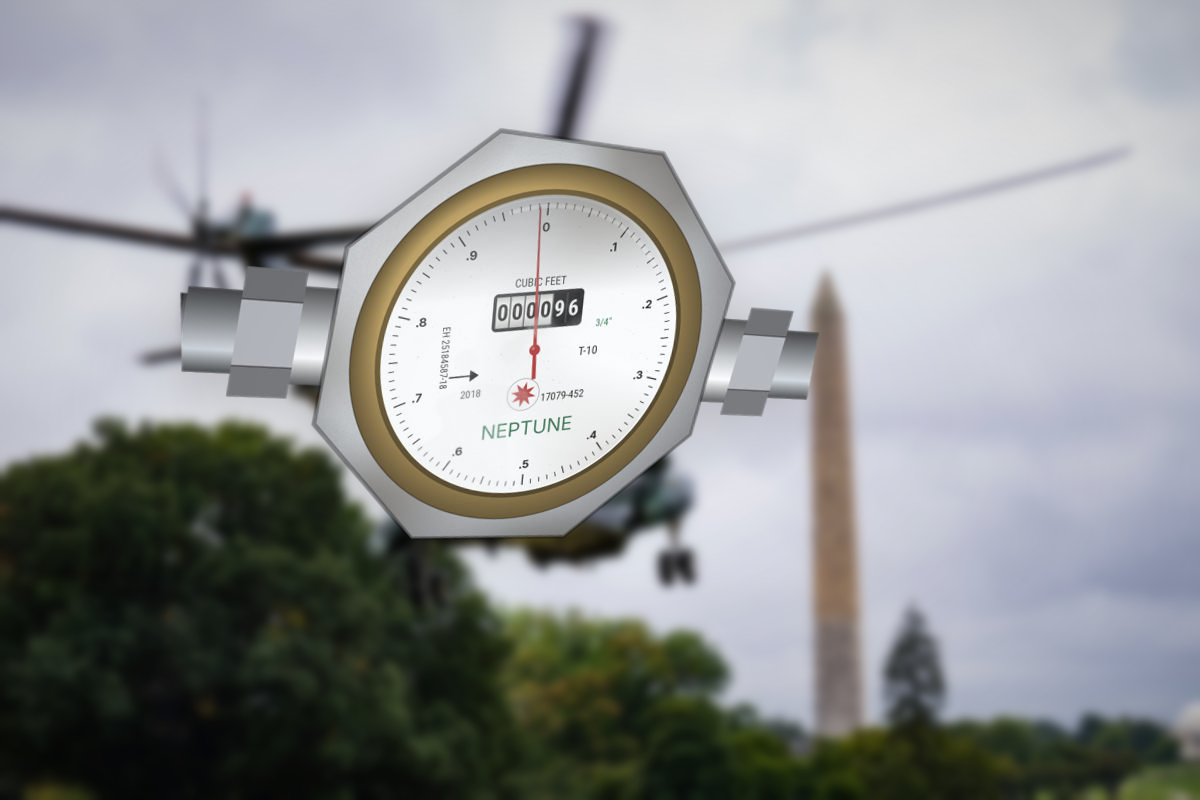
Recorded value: 95.99; ft³
